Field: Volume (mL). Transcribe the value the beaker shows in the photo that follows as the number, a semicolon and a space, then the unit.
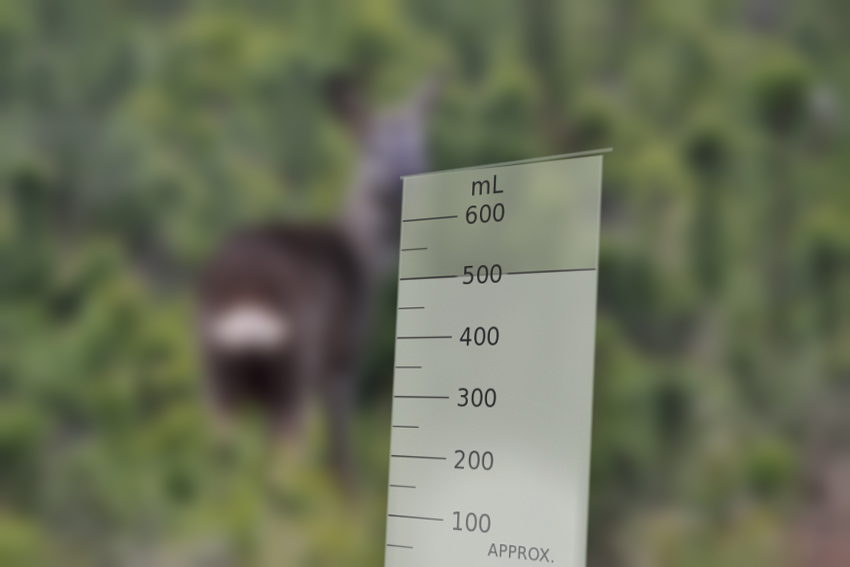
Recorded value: 500; mL
